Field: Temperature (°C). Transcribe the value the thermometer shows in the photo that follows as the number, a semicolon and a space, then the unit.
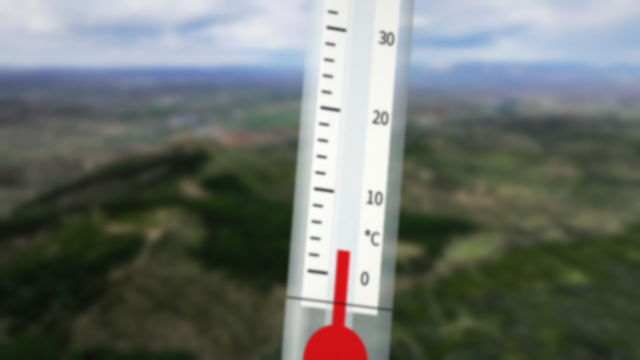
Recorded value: 3; °C
